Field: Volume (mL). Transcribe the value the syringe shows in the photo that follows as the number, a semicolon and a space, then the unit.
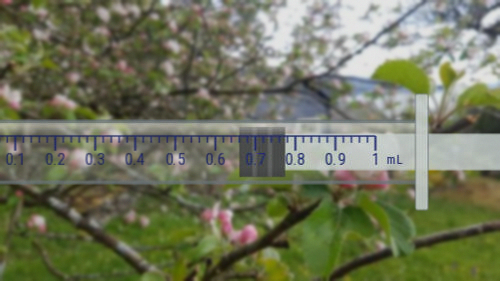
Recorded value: 0.66; mL
